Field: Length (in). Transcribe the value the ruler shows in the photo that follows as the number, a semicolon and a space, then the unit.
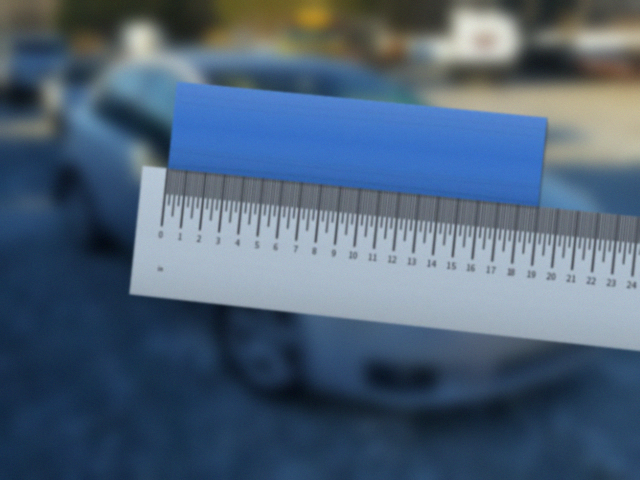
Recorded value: 19; in
